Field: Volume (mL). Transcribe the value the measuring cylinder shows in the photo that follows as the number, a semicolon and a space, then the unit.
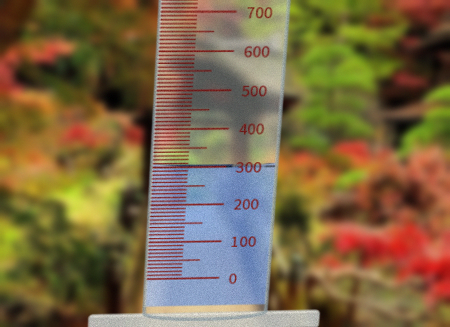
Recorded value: 300; mL
